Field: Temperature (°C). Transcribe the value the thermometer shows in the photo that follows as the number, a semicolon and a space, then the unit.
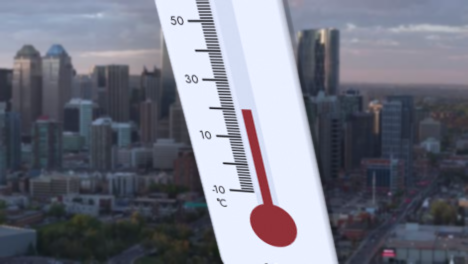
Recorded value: 20; °C
